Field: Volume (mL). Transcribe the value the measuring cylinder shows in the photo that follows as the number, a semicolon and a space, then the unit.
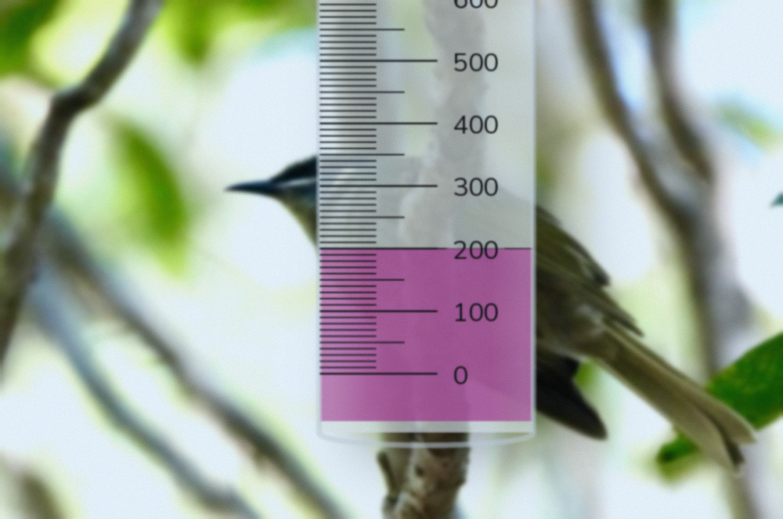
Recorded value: 200; mL
